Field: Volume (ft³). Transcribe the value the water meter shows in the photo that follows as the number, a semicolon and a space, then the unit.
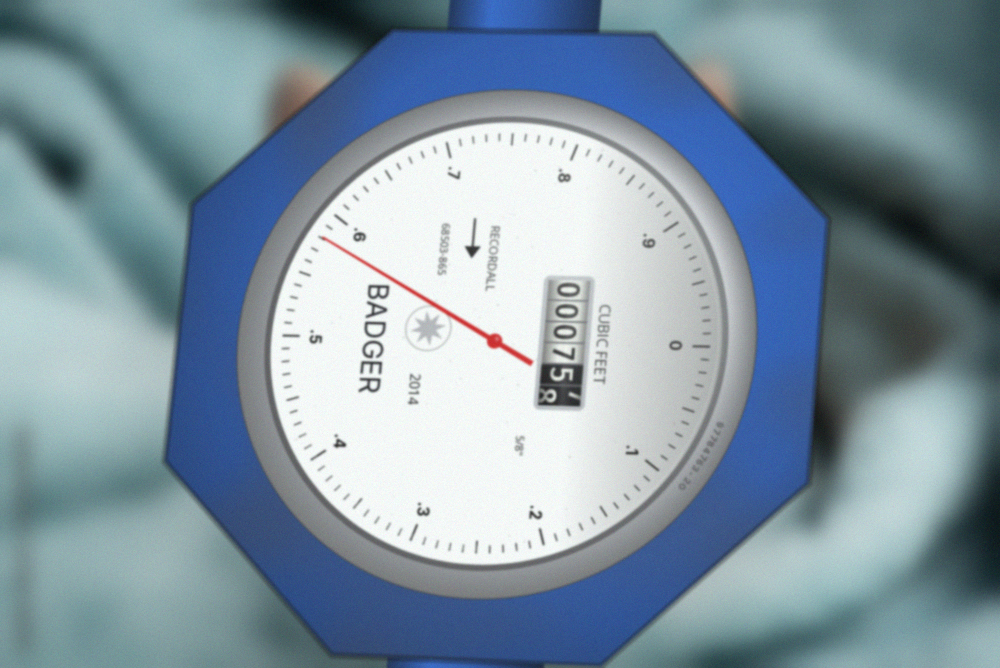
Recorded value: 757.58; ft³
